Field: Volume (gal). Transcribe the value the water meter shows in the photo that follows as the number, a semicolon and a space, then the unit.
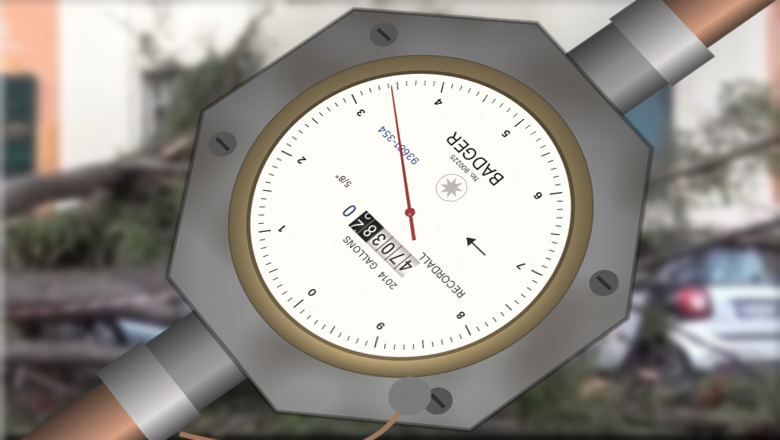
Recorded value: 4703823.4; gal
